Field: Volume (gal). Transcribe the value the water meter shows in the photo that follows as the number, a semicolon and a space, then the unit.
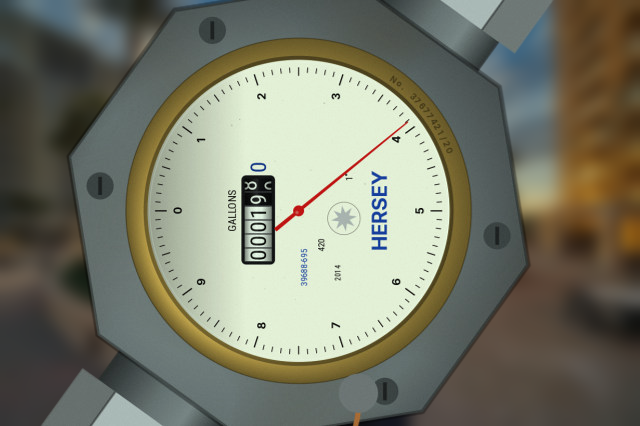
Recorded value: 1983.9; gal
